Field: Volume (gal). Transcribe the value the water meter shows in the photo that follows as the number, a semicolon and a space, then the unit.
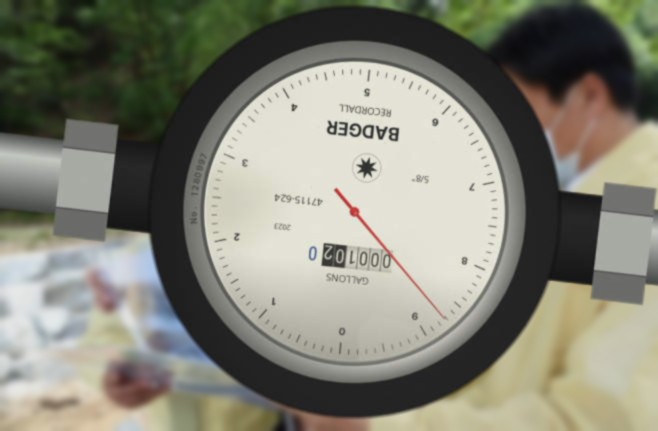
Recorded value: 1018.7; gal
